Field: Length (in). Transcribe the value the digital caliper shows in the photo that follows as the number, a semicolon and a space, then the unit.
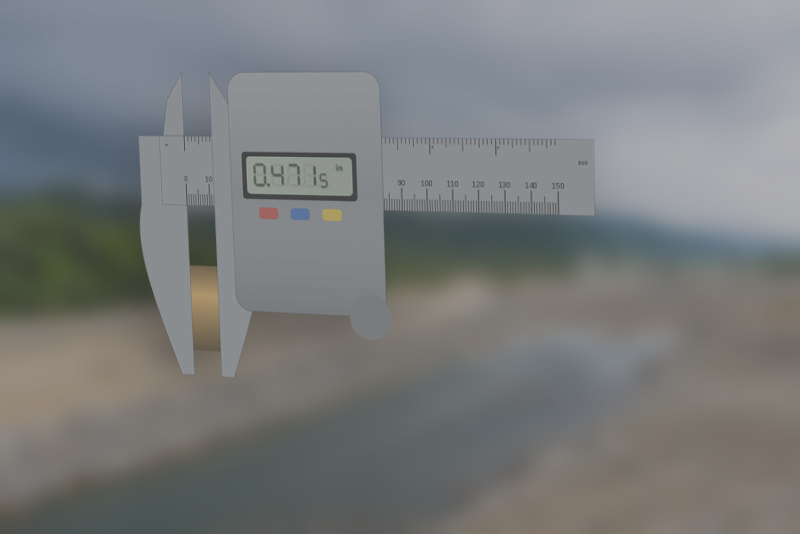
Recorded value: 0.4715; in
